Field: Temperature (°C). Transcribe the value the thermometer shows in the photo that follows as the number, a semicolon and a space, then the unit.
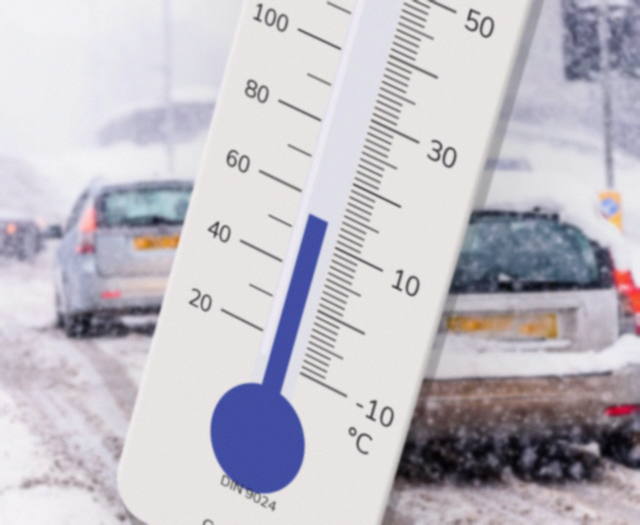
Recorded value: 13; °C
